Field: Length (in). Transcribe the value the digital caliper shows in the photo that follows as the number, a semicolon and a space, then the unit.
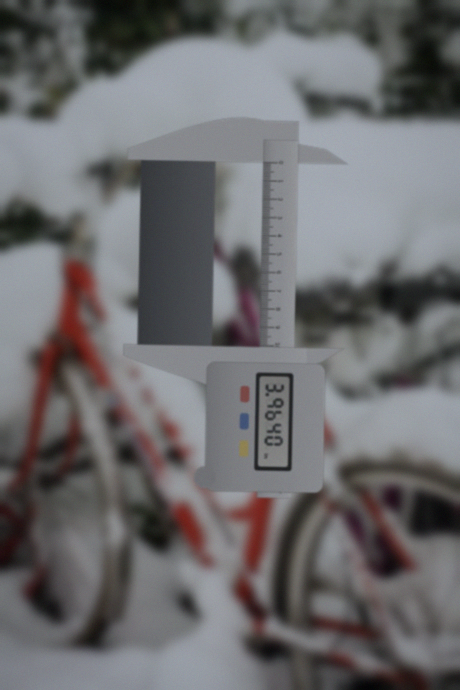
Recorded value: 3.9640; in
